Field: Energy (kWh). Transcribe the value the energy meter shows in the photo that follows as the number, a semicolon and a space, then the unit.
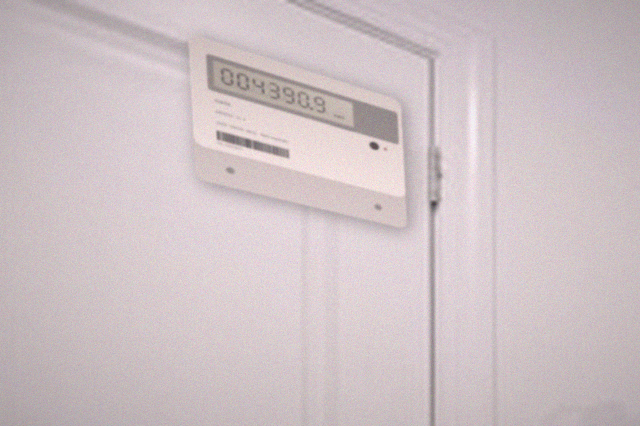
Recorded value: 4390.9; kWh
